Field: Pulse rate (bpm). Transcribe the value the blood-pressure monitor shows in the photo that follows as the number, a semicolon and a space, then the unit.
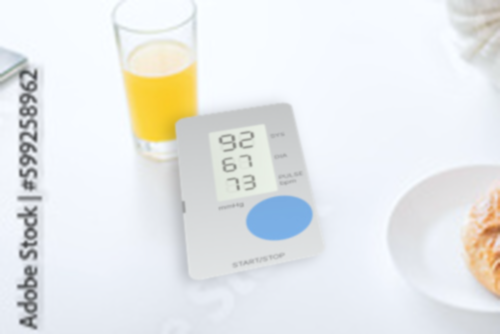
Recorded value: 73; bpm
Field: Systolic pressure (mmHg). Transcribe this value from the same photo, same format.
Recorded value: 92; mmHg
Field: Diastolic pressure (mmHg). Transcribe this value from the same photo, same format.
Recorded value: 67; mmHg
